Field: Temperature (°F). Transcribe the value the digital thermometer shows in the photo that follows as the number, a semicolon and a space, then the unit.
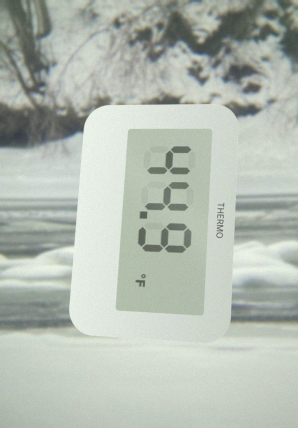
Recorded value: 44.9; °F
